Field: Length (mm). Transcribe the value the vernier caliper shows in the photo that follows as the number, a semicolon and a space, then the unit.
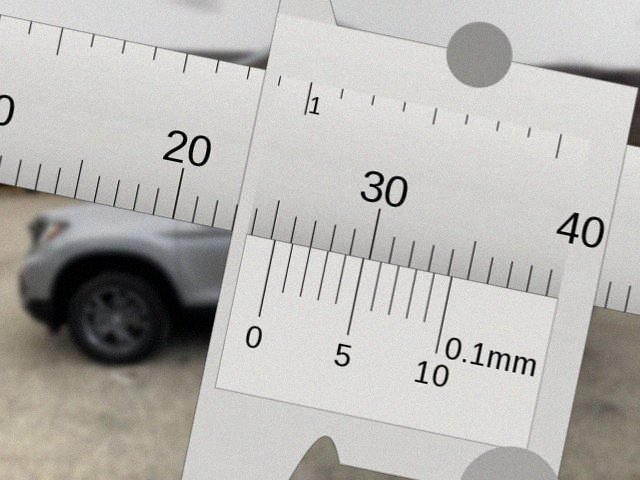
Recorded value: 25.2; mm
